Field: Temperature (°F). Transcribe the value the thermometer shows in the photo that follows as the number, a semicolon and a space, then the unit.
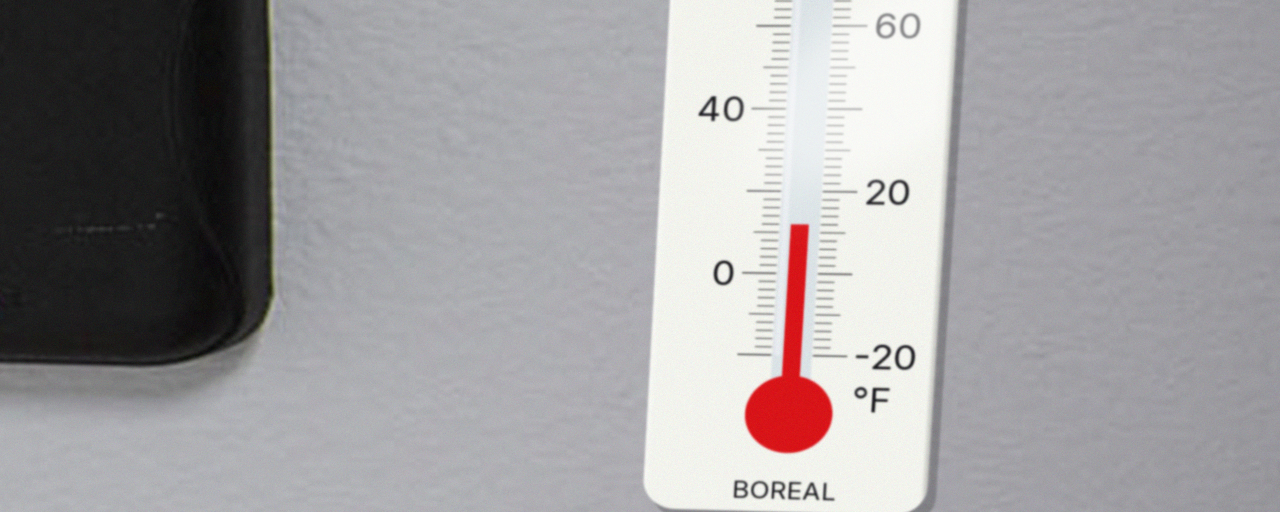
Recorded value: 12; °F
